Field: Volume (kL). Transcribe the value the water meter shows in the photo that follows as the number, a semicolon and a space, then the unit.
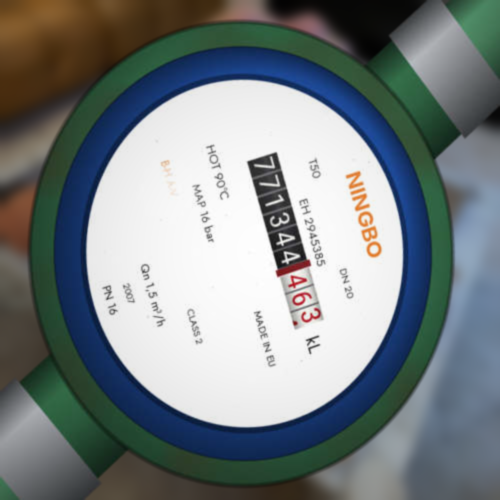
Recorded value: 771344.463; kL
